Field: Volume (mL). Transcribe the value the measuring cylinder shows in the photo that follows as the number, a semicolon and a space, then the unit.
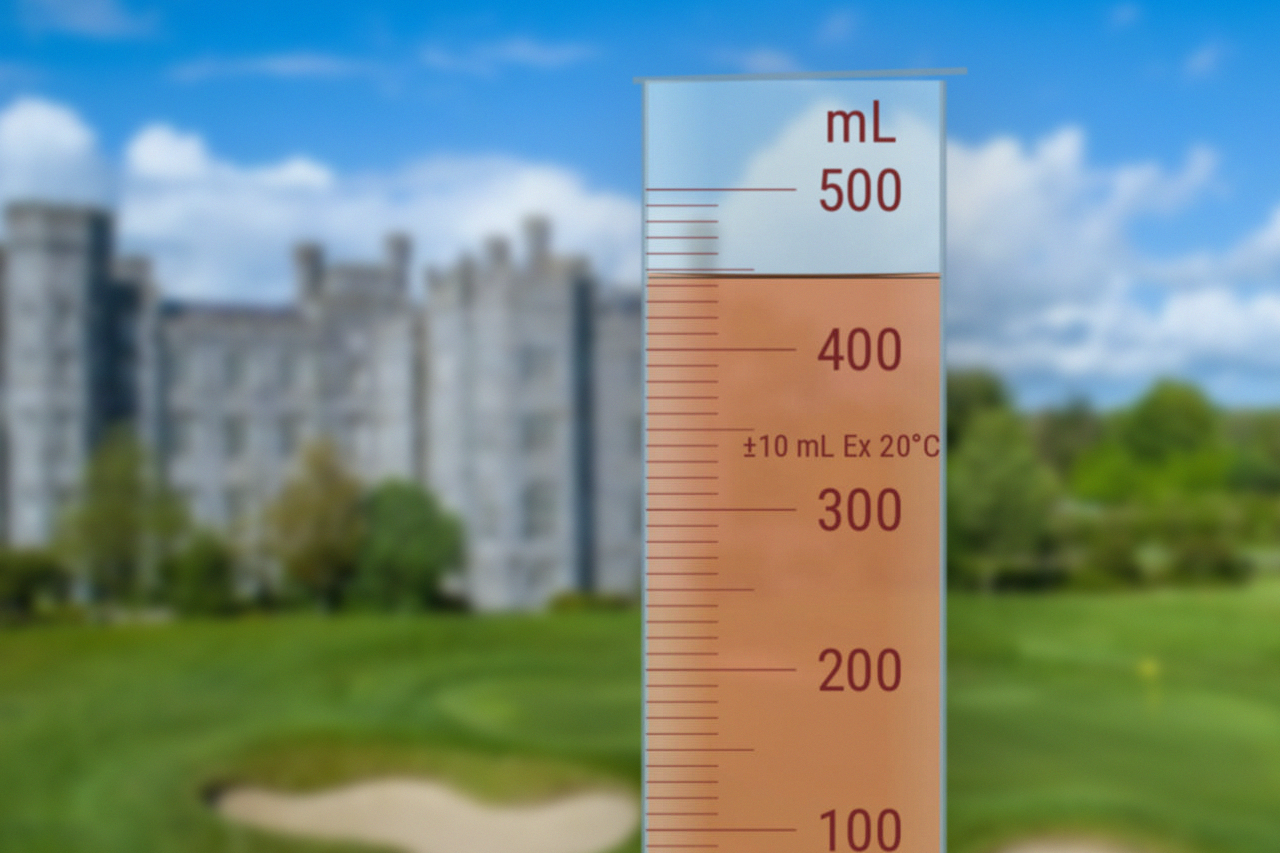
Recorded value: 445; mL
